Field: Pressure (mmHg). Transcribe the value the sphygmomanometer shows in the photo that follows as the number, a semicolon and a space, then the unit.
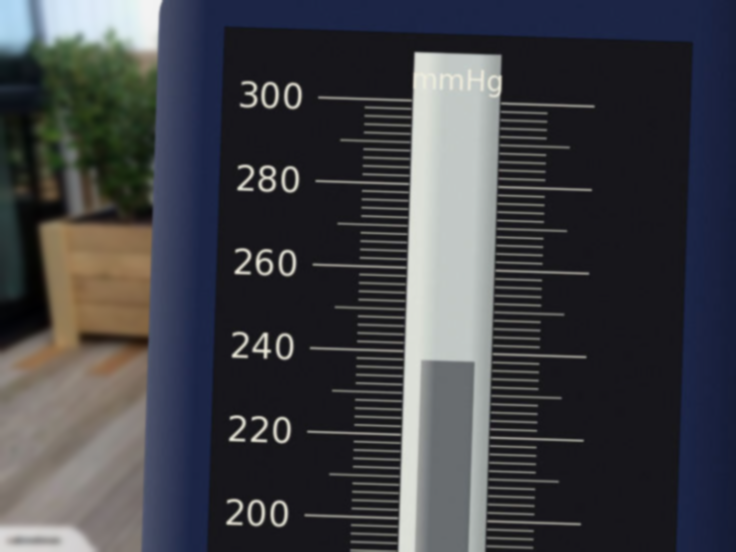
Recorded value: 238; mmHg
